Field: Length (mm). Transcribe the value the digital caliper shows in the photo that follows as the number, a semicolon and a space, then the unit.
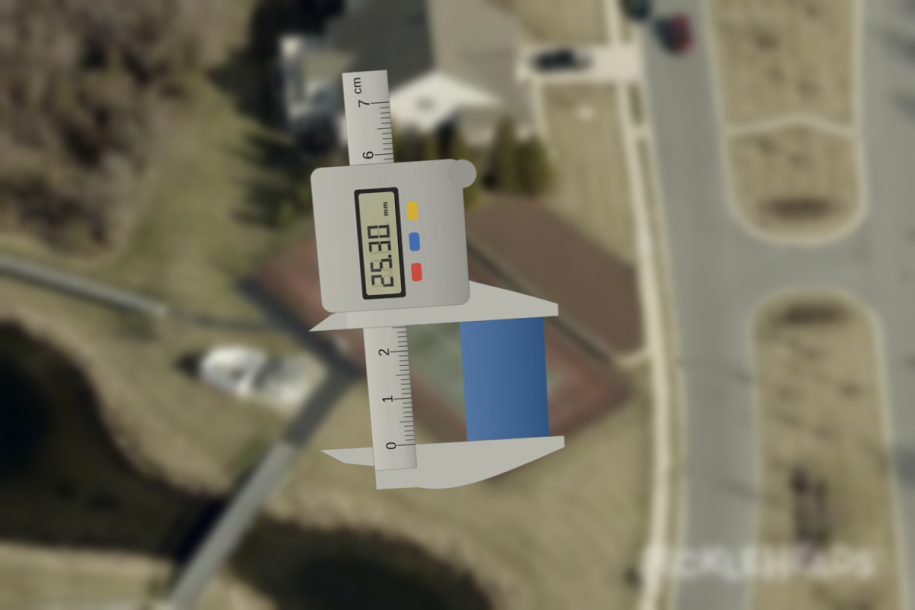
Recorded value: 25.30; mm
